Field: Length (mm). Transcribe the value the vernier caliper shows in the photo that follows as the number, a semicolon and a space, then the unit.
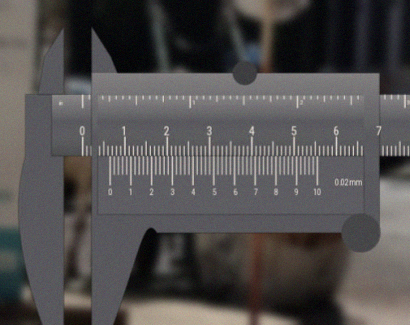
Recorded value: 6.5; mm
